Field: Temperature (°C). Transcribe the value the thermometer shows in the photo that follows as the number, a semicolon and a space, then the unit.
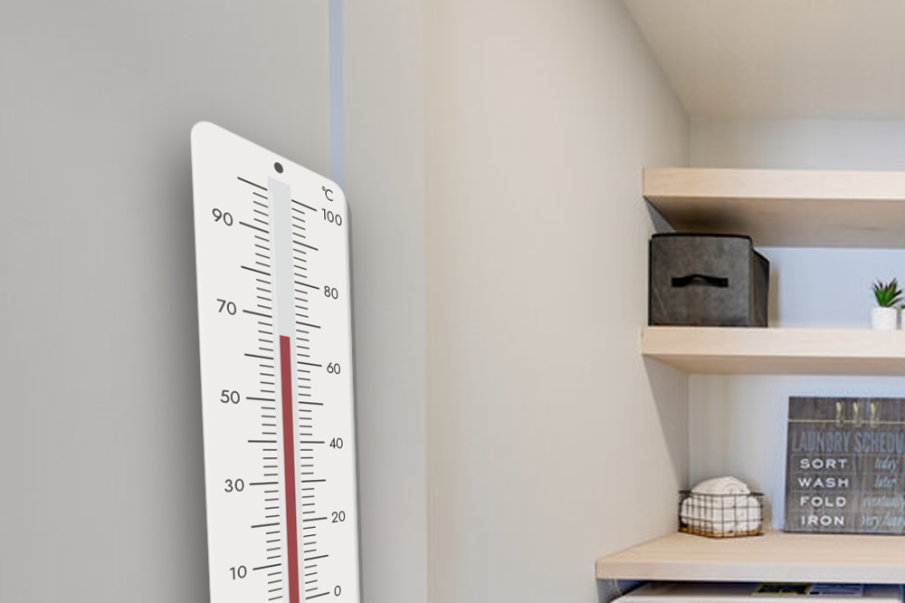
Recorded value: 66; °C
